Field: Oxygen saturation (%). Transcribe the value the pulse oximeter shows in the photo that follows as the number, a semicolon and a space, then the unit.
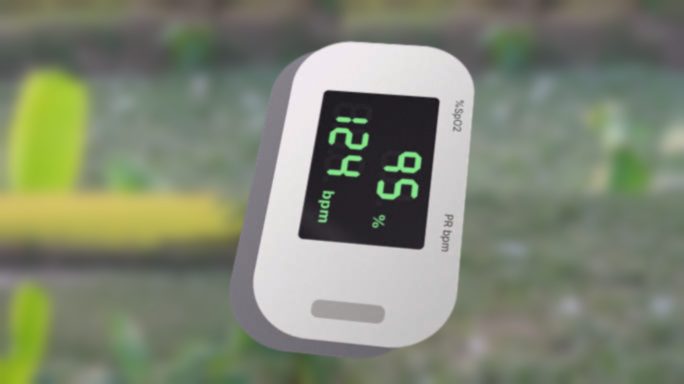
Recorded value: 95; %
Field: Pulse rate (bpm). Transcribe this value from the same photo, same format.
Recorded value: 124; bpm
